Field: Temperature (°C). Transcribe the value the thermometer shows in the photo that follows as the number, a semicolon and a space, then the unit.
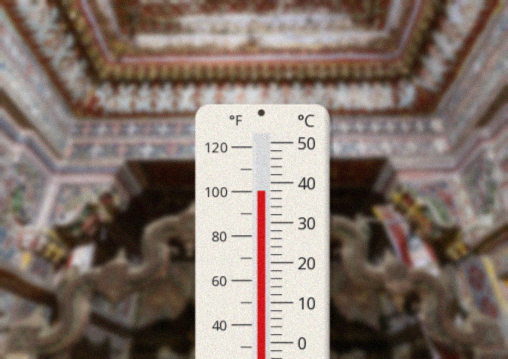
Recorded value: 38; °C
